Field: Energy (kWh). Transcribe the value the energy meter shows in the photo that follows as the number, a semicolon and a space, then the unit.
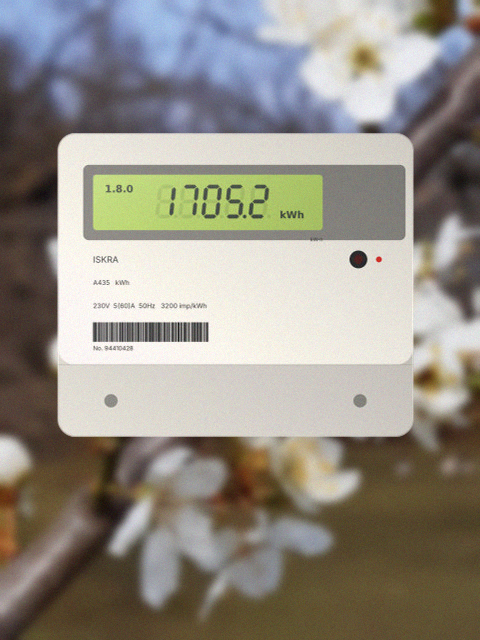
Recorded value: 1705.2; kWh
